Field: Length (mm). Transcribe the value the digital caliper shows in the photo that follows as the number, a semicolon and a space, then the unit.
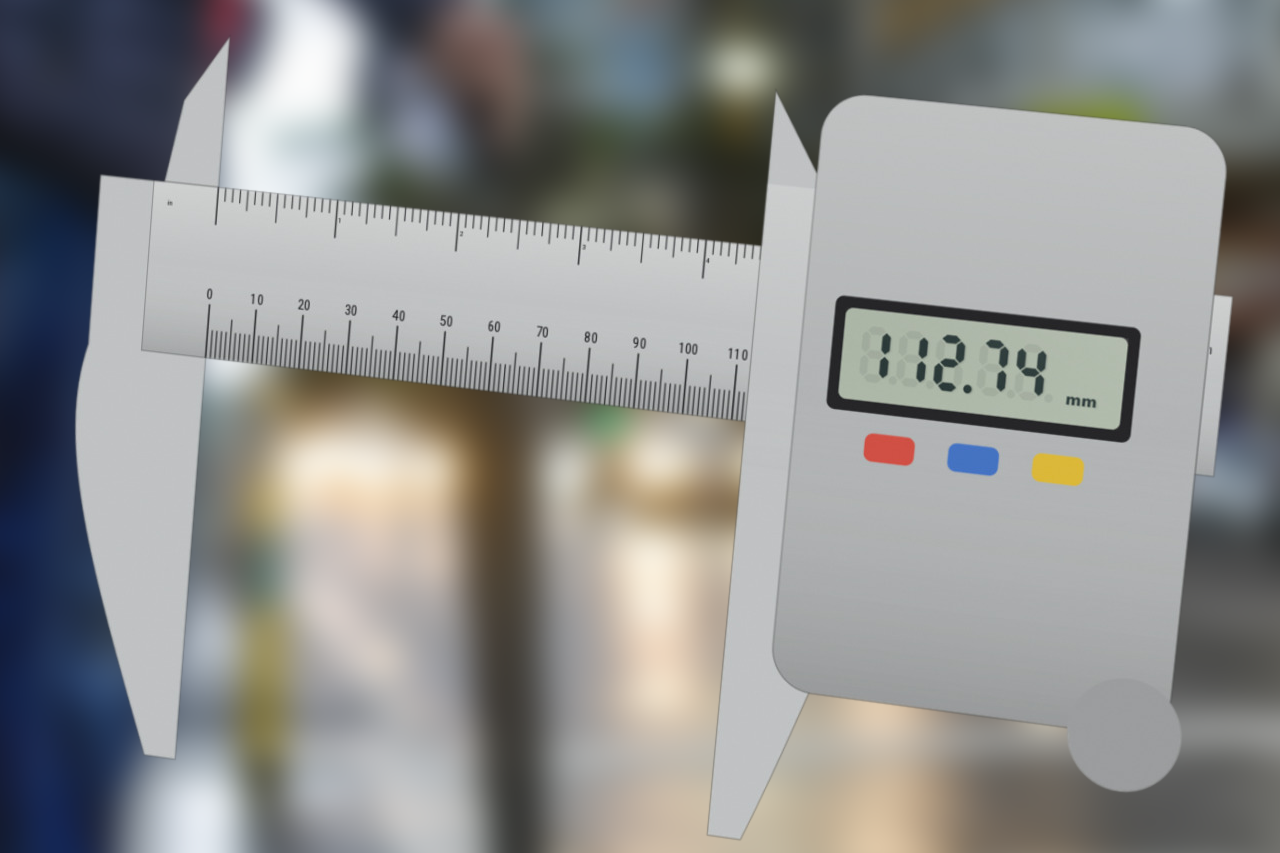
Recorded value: 112.74; mm
